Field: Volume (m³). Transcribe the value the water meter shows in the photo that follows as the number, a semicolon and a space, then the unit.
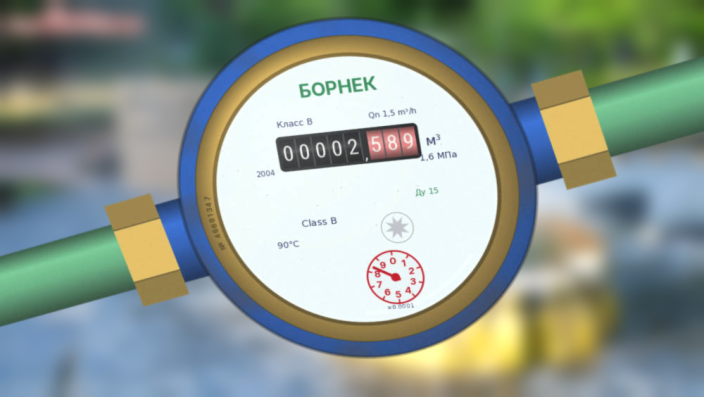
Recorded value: 2.5898; m³
